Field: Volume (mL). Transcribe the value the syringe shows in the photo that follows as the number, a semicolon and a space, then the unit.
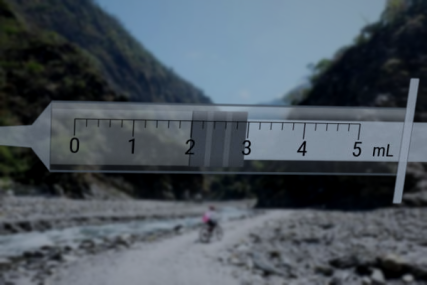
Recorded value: 2; mL
